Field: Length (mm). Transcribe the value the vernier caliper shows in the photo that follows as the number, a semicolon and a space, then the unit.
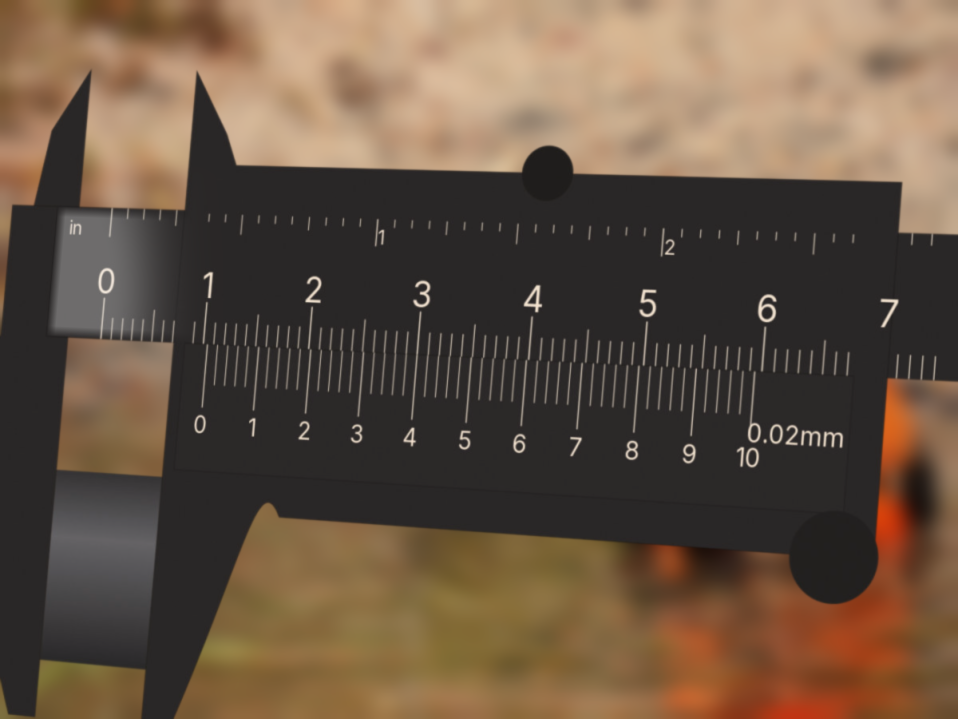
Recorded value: 10.4; mm
